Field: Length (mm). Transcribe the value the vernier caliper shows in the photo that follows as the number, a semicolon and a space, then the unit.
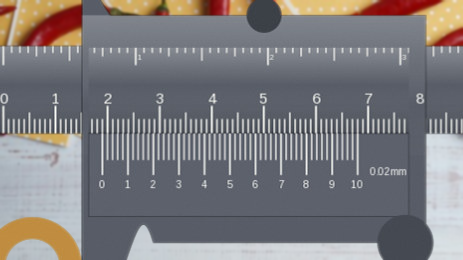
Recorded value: 19.0; mm
